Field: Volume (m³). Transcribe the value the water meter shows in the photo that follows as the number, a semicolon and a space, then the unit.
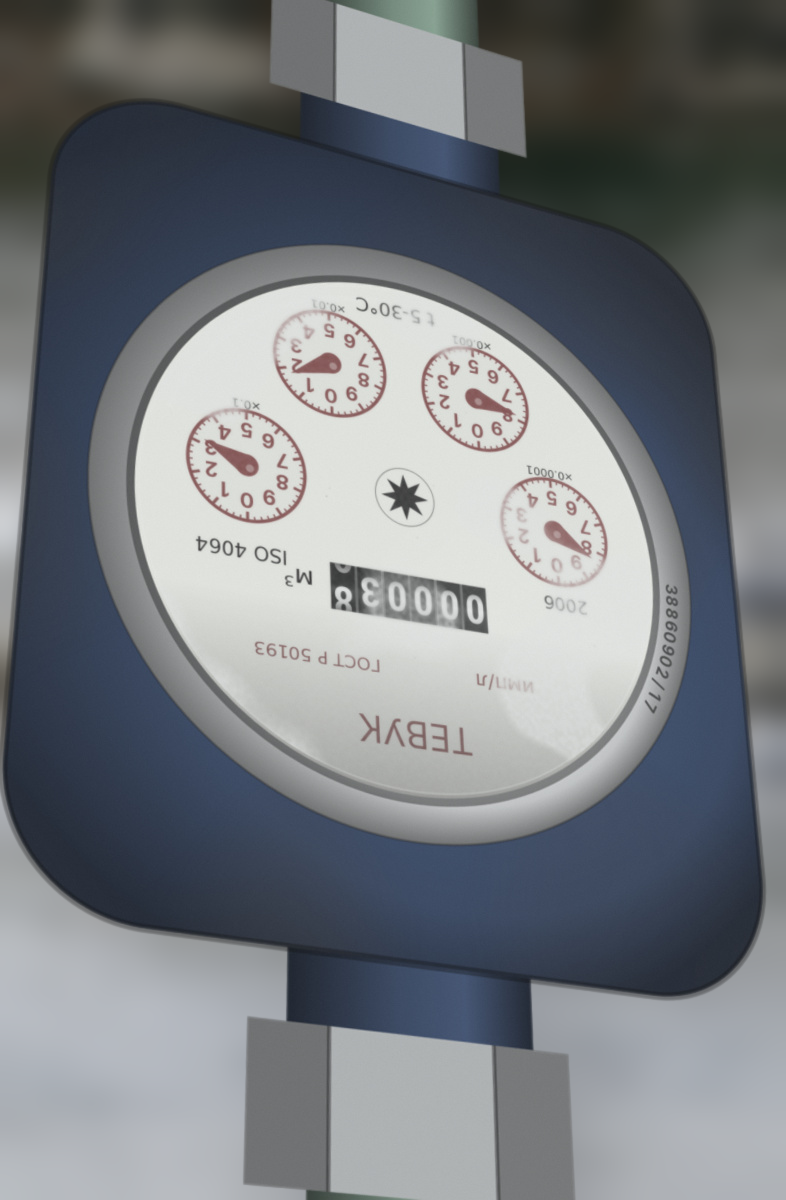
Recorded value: 38.3178; m³
